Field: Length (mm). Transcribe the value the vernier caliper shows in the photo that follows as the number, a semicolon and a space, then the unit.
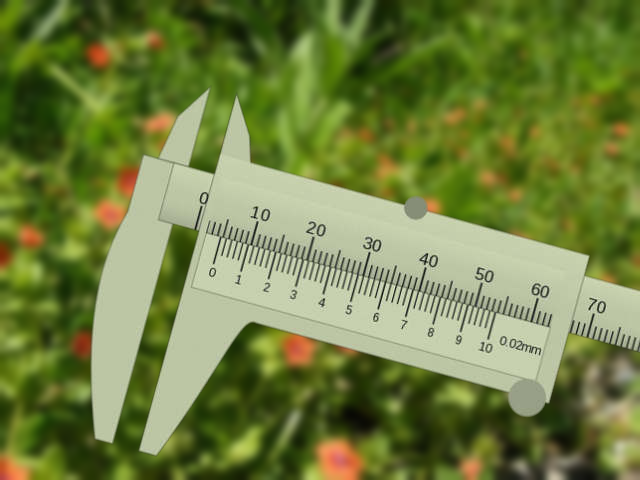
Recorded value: 4.6; mm
